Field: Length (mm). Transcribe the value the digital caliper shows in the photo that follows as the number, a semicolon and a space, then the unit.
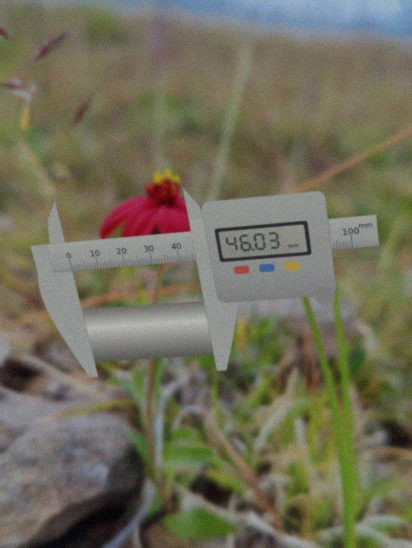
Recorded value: 46.03; mm
